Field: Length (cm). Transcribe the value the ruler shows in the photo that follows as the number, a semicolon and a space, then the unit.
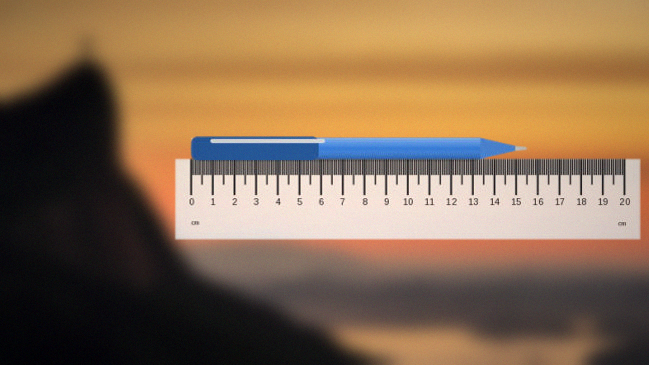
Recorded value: 15.5; cm
